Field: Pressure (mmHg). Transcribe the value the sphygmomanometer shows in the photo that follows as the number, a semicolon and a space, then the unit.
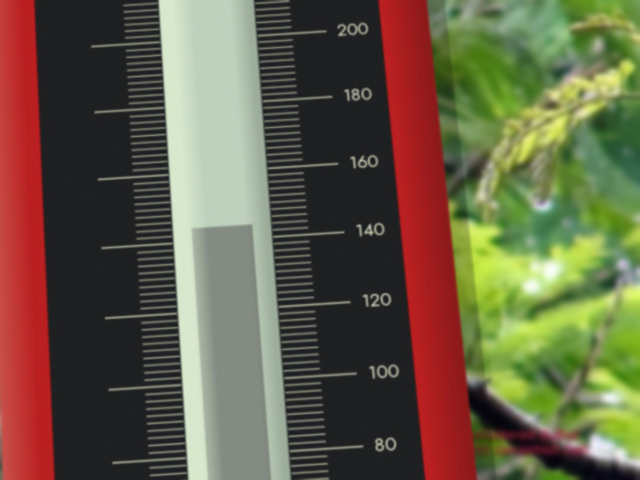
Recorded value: 144; mmHg
